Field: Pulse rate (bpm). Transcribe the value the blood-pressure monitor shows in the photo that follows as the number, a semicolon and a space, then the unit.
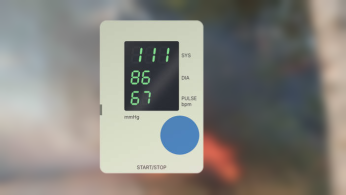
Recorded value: 67; bpm
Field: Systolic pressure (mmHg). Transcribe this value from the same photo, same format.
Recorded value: 111; mmHg
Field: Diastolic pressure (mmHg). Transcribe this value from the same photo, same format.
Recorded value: 86; mmHg
